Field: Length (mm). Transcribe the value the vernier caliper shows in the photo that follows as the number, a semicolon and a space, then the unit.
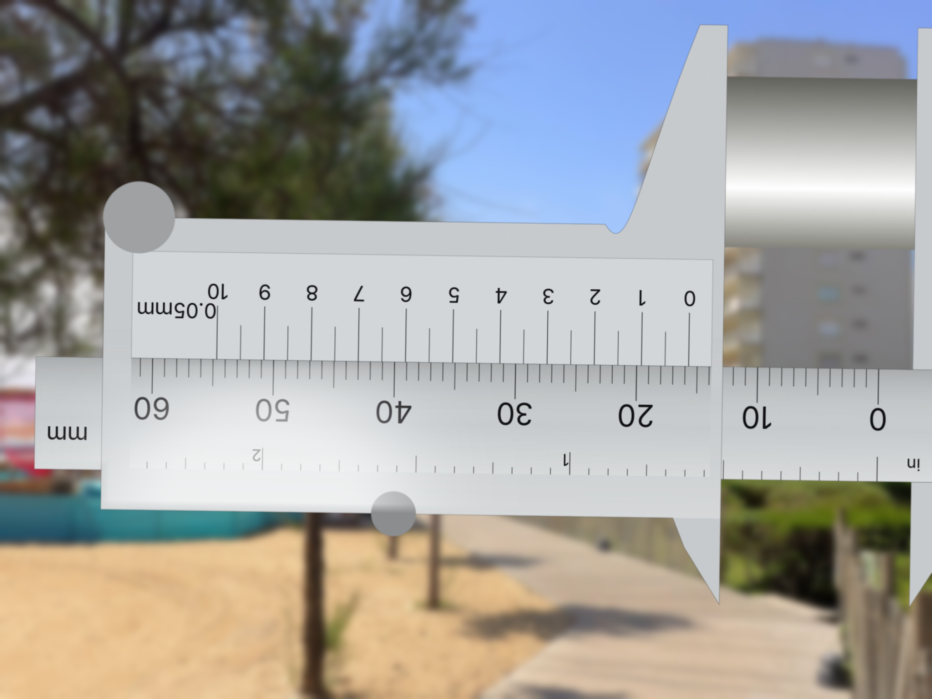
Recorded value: 15.7; mm
